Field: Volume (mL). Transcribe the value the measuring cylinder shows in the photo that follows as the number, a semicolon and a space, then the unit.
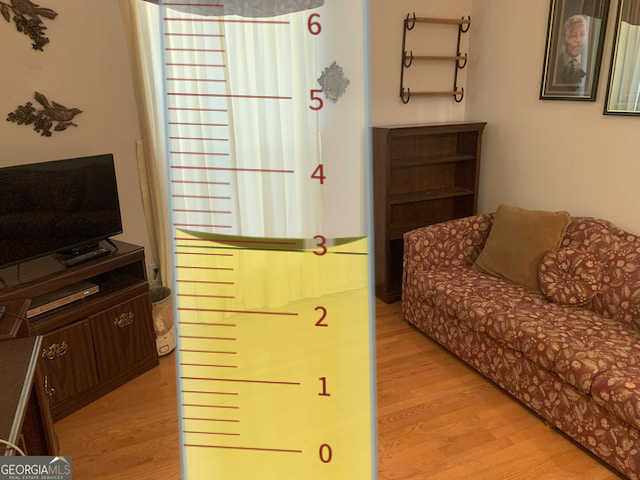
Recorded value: 2.9; mL
